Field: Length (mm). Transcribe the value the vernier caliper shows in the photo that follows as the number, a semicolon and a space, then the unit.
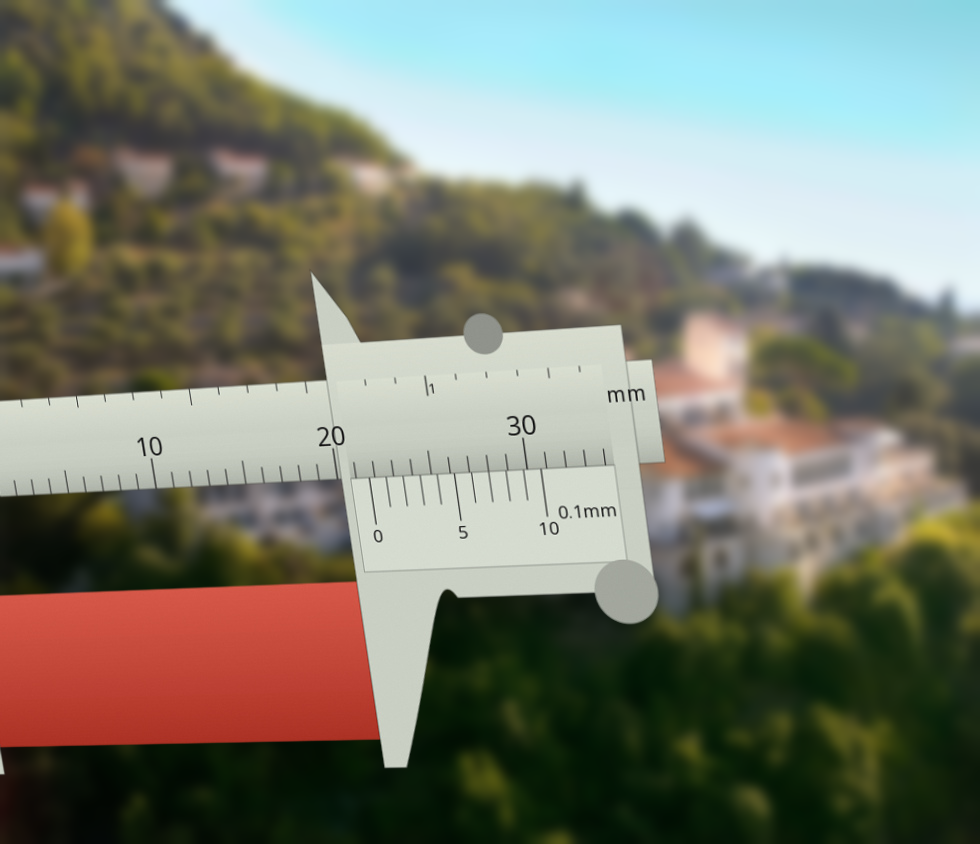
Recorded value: 21.7; mm
